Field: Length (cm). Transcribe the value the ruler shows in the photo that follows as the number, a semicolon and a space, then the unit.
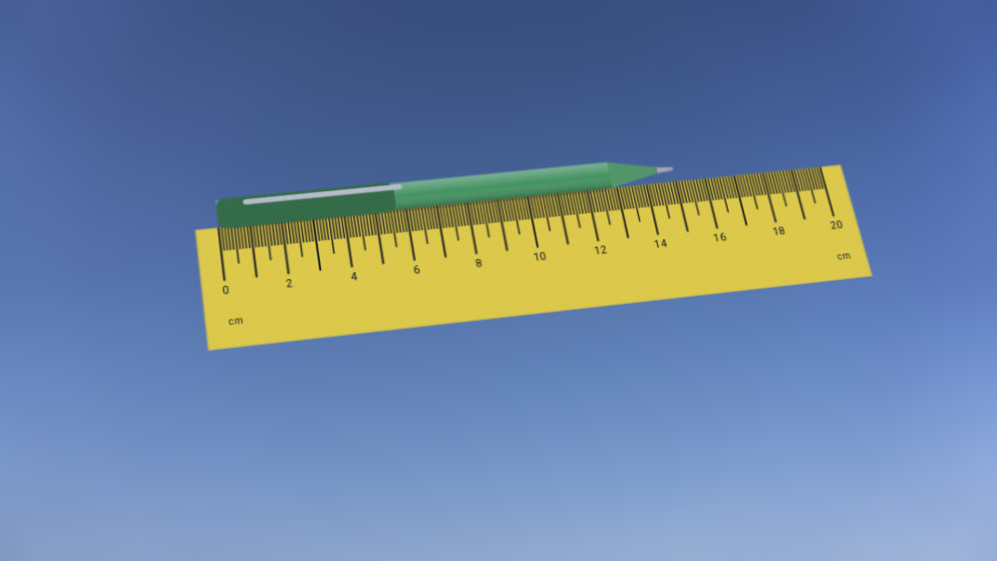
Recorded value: 15; cm
